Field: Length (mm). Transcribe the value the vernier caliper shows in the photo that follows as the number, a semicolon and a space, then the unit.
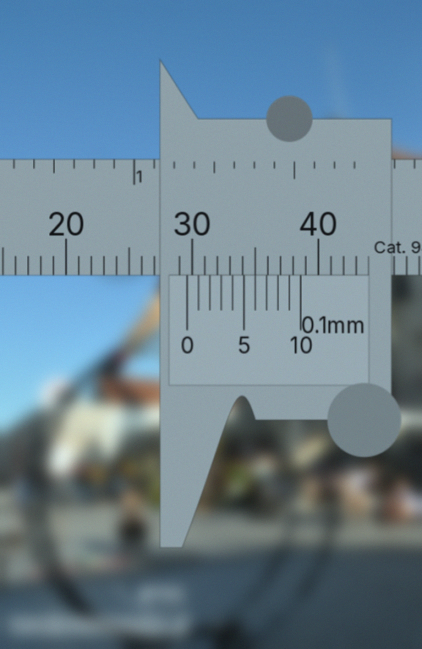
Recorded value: 29.6; mm
